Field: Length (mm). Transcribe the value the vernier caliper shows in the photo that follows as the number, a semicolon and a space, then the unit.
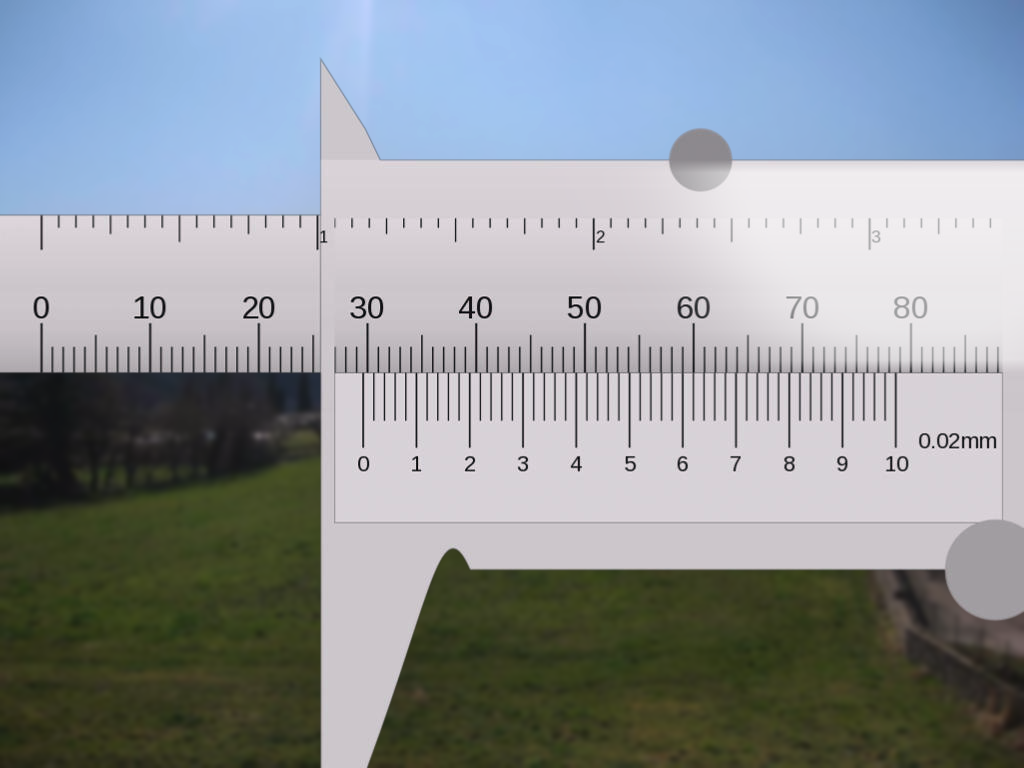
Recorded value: 29.6; mm
